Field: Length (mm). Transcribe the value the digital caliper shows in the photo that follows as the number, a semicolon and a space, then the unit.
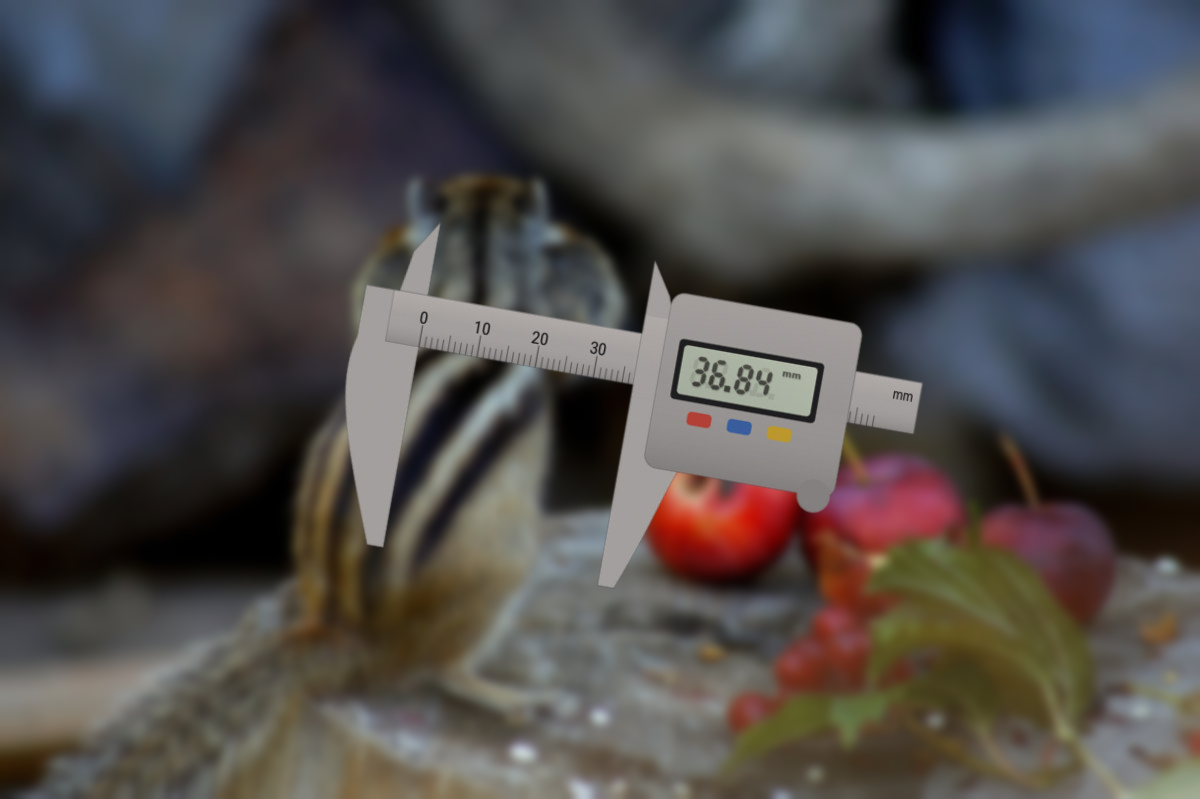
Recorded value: 36.84; mm
